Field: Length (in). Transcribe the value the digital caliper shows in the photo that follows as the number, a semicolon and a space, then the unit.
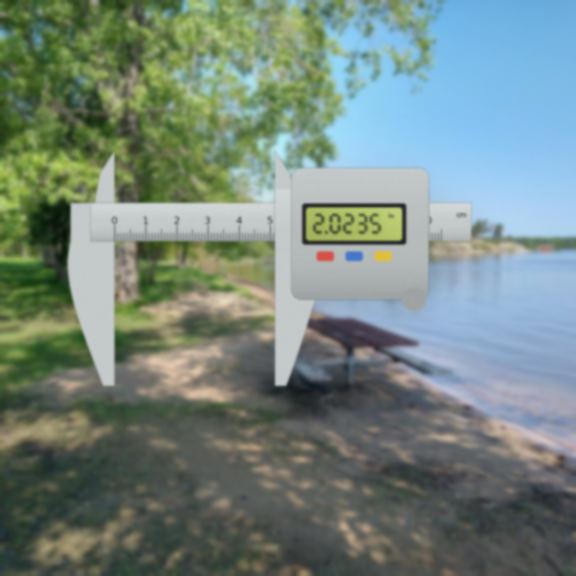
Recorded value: 2.0235; in
